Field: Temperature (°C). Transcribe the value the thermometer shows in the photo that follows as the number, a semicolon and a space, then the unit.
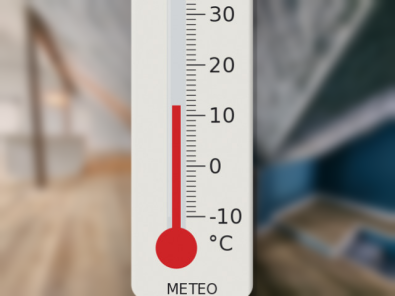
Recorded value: 12; °C
